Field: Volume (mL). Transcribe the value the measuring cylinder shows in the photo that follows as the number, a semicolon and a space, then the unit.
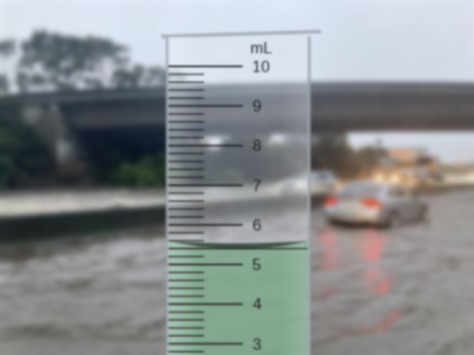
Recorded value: 5.4; mL
